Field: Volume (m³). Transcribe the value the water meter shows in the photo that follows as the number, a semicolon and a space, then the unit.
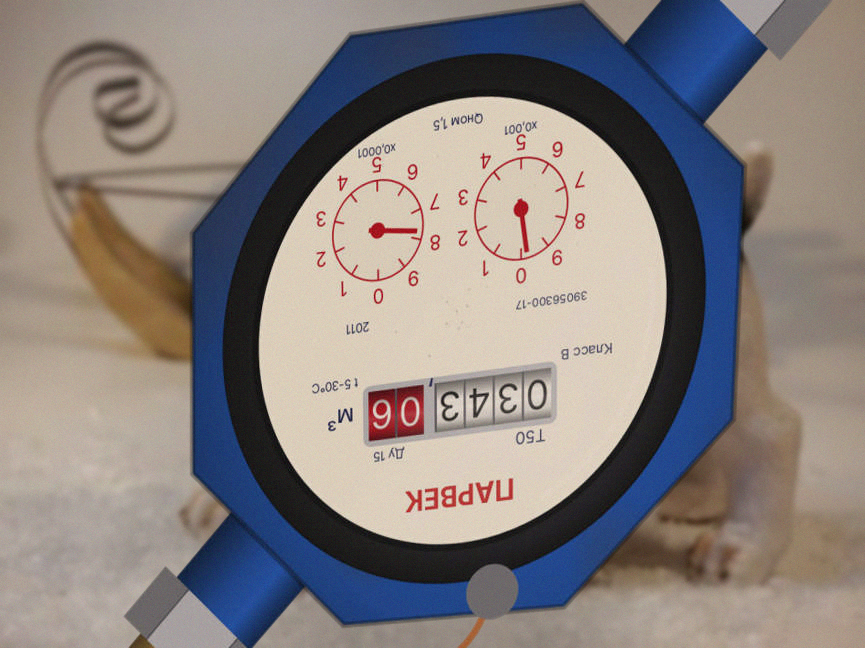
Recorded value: 343.0597; m³
